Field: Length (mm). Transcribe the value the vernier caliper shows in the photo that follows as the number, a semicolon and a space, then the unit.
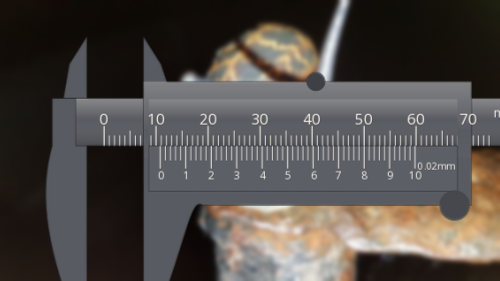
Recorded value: 10.8; mm
